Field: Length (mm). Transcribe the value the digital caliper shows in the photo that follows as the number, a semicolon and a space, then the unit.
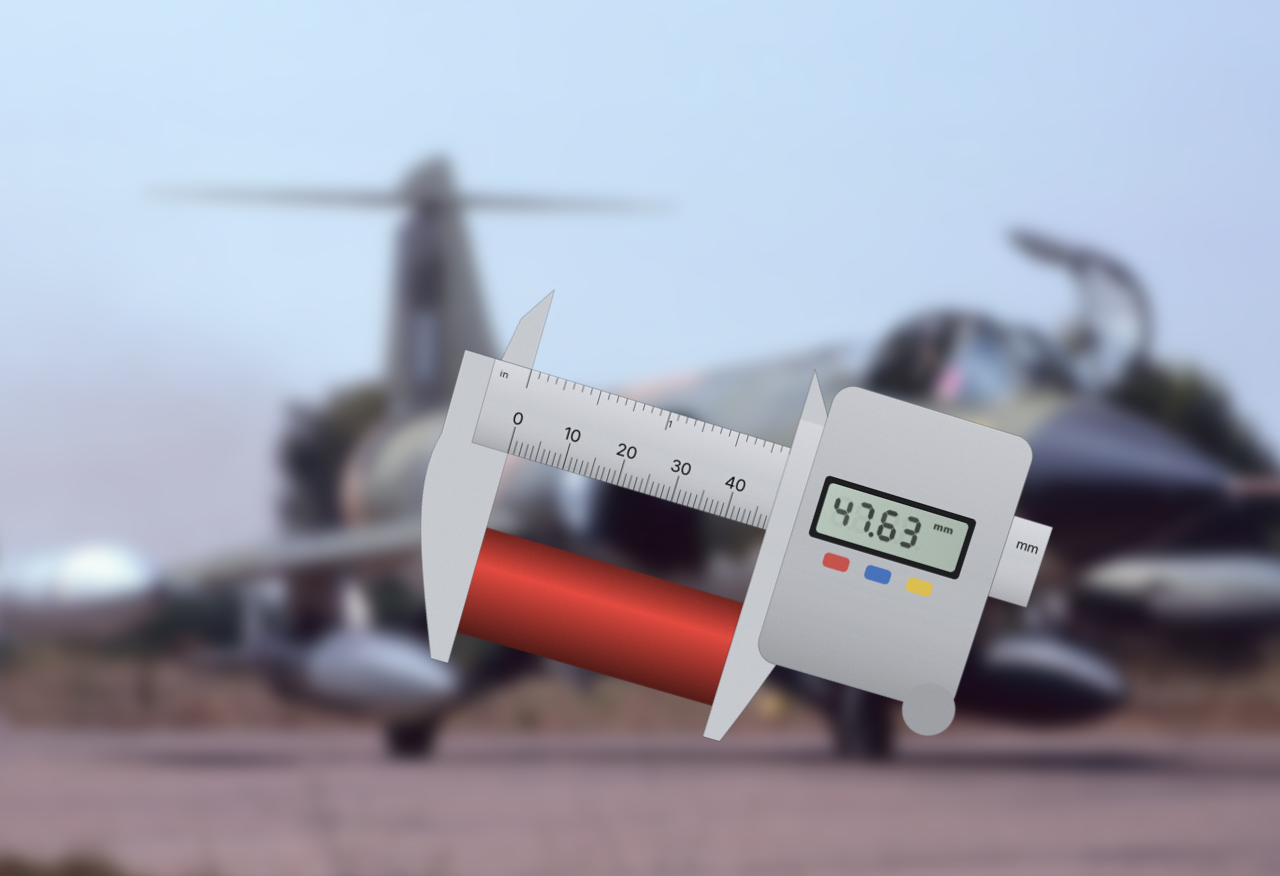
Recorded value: 47.63; mm
